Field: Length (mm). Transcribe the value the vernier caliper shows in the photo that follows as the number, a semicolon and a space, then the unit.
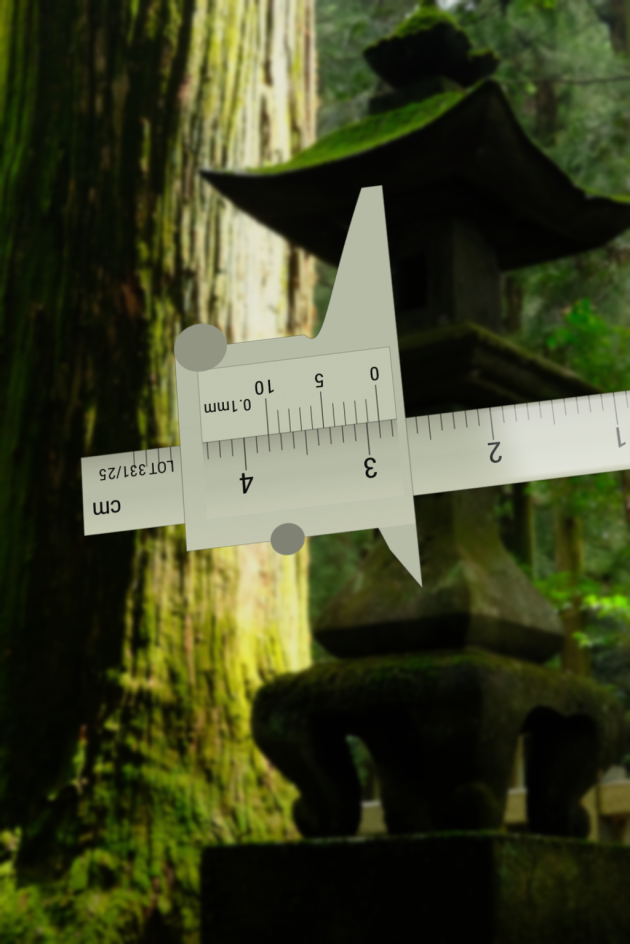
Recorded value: 29.0; mm
